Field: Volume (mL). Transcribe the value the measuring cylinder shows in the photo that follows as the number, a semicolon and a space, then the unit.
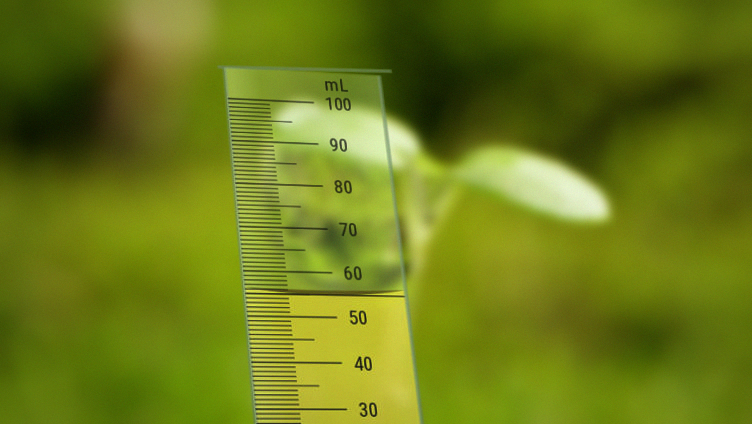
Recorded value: 55; mL
